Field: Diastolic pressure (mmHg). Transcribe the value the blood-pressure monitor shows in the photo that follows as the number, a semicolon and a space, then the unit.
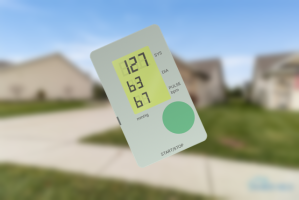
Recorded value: 63; mmHg
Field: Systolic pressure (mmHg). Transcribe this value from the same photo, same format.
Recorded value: 127; mmHg
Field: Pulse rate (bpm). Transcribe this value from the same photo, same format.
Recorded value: 67; bpm
